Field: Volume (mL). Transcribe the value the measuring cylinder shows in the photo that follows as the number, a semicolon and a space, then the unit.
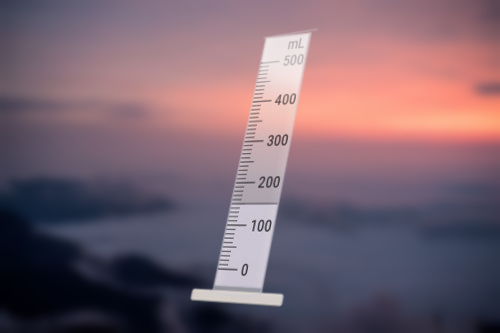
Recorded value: 150; mL
